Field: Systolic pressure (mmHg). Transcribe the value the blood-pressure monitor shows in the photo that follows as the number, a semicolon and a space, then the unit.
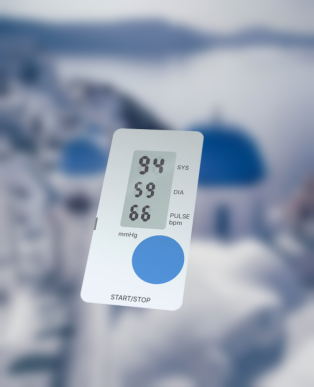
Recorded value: 94; mmHg
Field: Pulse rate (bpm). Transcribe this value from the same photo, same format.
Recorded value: 66; bpm
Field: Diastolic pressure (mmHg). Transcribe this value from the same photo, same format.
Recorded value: 59; mmHg
